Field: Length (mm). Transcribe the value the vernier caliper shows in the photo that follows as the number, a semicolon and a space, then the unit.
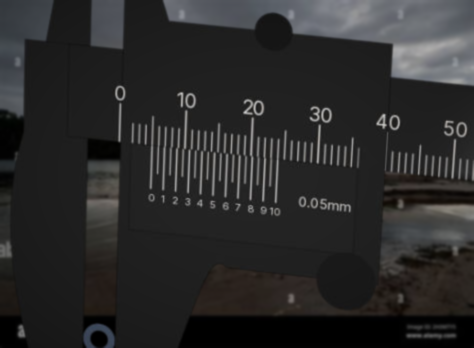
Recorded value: 5.0; mm
